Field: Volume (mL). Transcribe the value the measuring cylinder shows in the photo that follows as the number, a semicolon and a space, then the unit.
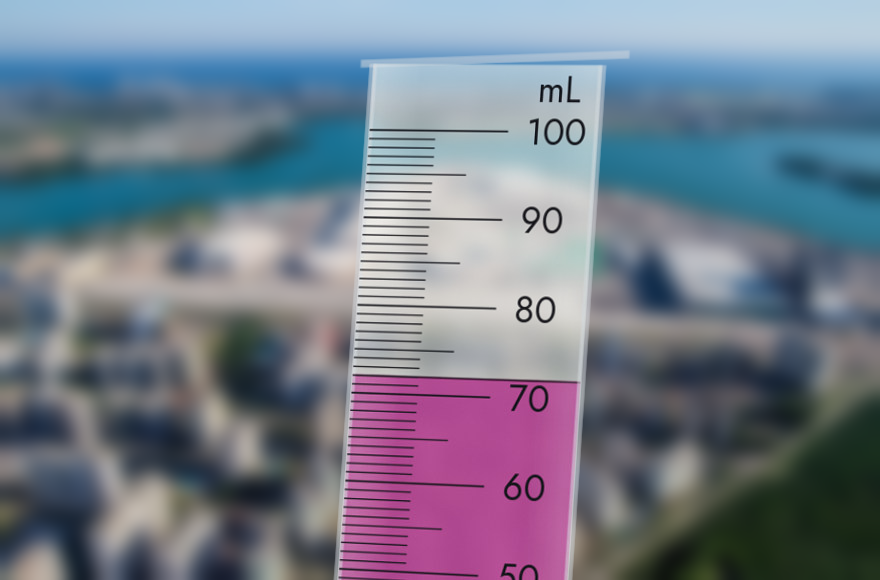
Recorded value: 72; mL
